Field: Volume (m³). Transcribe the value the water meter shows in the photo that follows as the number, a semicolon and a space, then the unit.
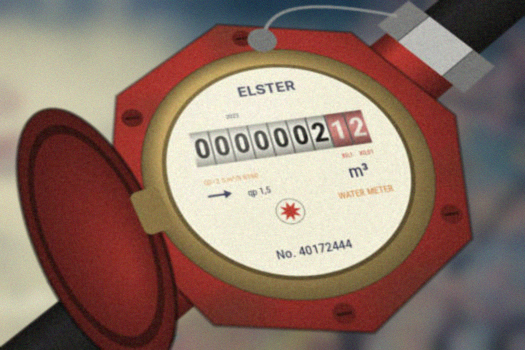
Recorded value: 2.12; m³
